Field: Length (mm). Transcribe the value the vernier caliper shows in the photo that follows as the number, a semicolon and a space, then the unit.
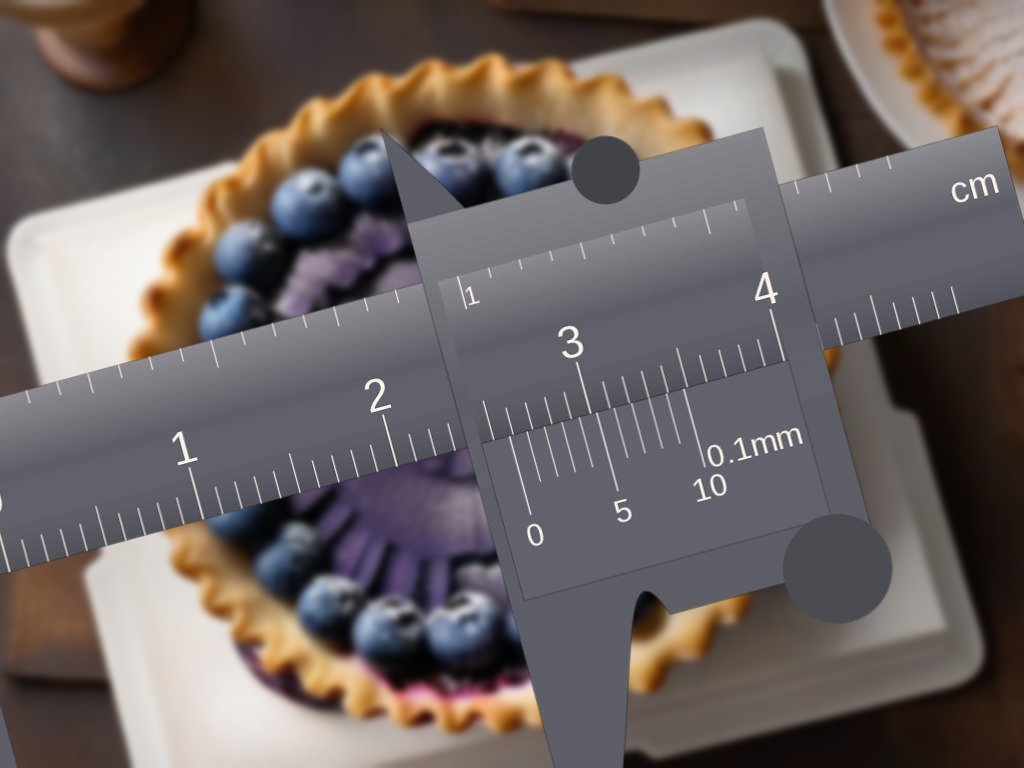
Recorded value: 25.8; mm
